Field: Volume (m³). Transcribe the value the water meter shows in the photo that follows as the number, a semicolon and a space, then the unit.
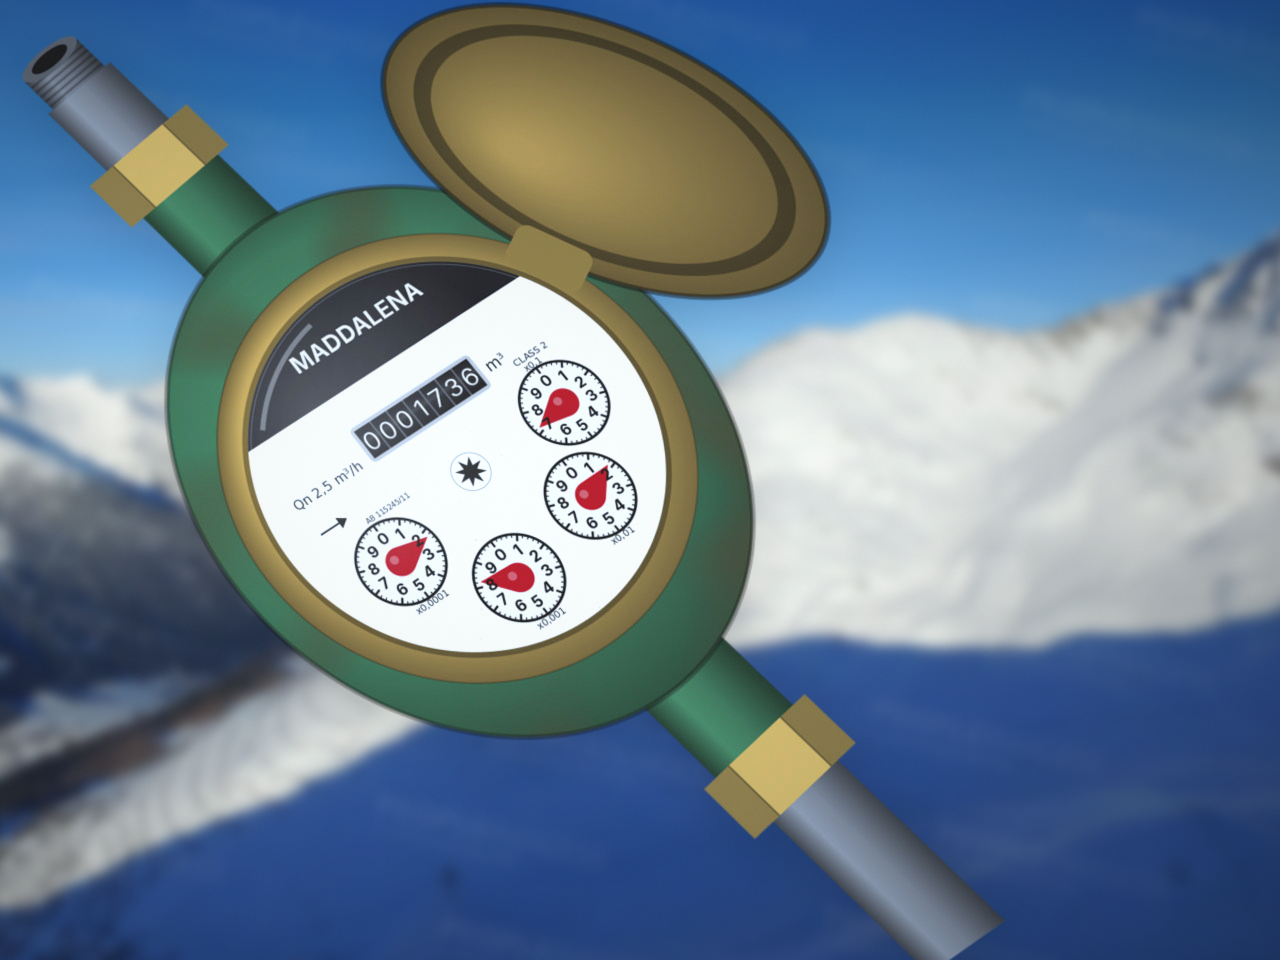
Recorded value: 1736.7182; m³
